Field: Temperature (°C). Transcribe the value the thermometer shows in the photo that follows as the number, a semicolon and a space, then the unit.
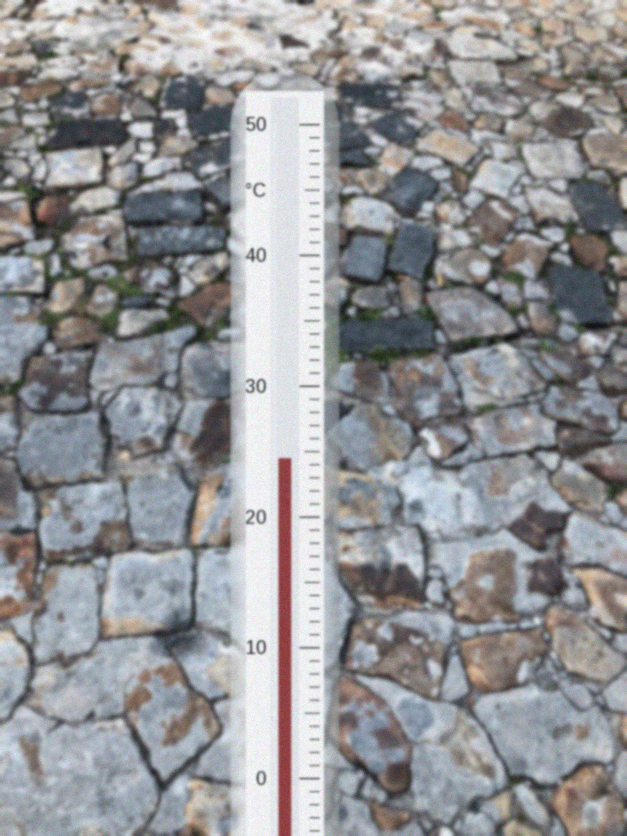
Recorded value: 24.5; °C
